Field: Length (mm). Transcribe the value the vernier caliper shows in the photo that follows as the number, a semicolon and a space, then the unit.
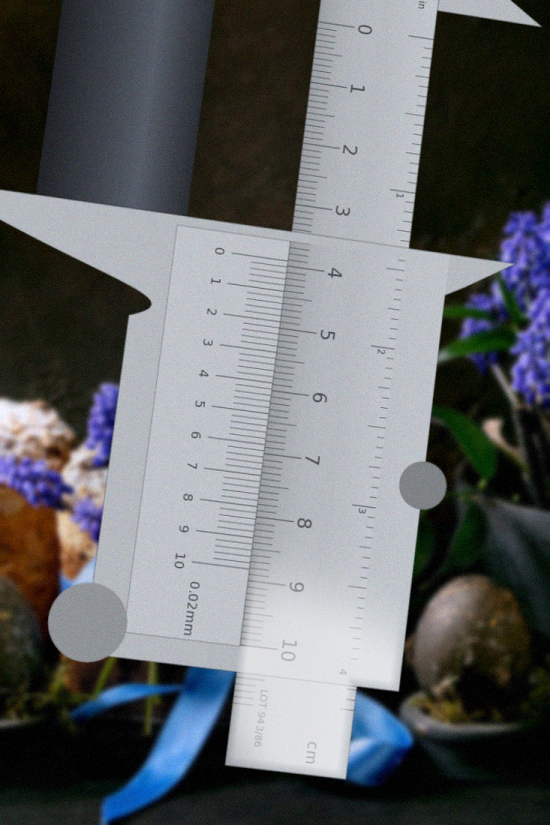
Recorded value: 39.2; mm
